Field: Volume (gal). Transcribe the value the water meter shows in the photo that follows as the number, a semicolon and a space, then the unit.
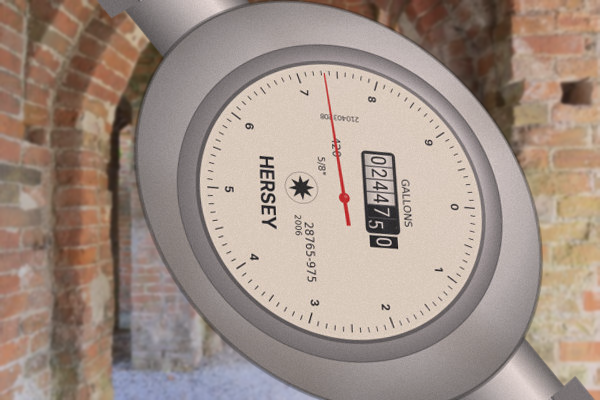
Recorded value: 244747.3; gal
